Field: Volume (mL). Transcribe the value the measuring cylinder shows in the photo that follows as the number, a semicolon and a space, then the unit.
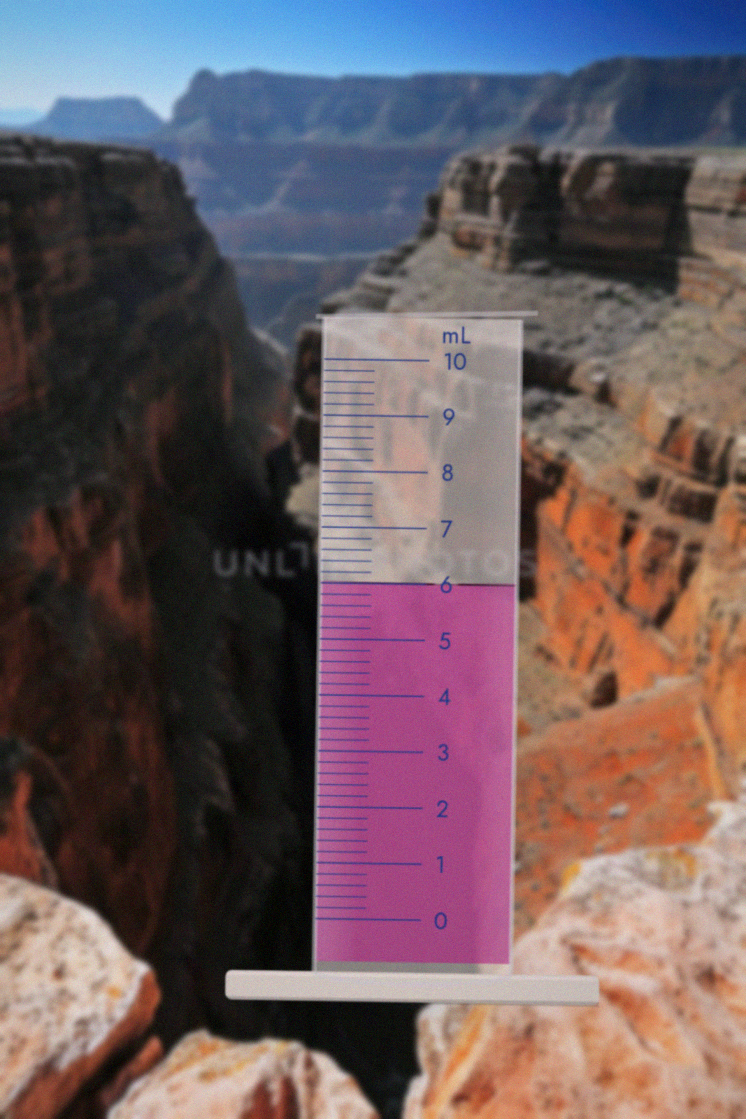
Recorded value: 6; mL
